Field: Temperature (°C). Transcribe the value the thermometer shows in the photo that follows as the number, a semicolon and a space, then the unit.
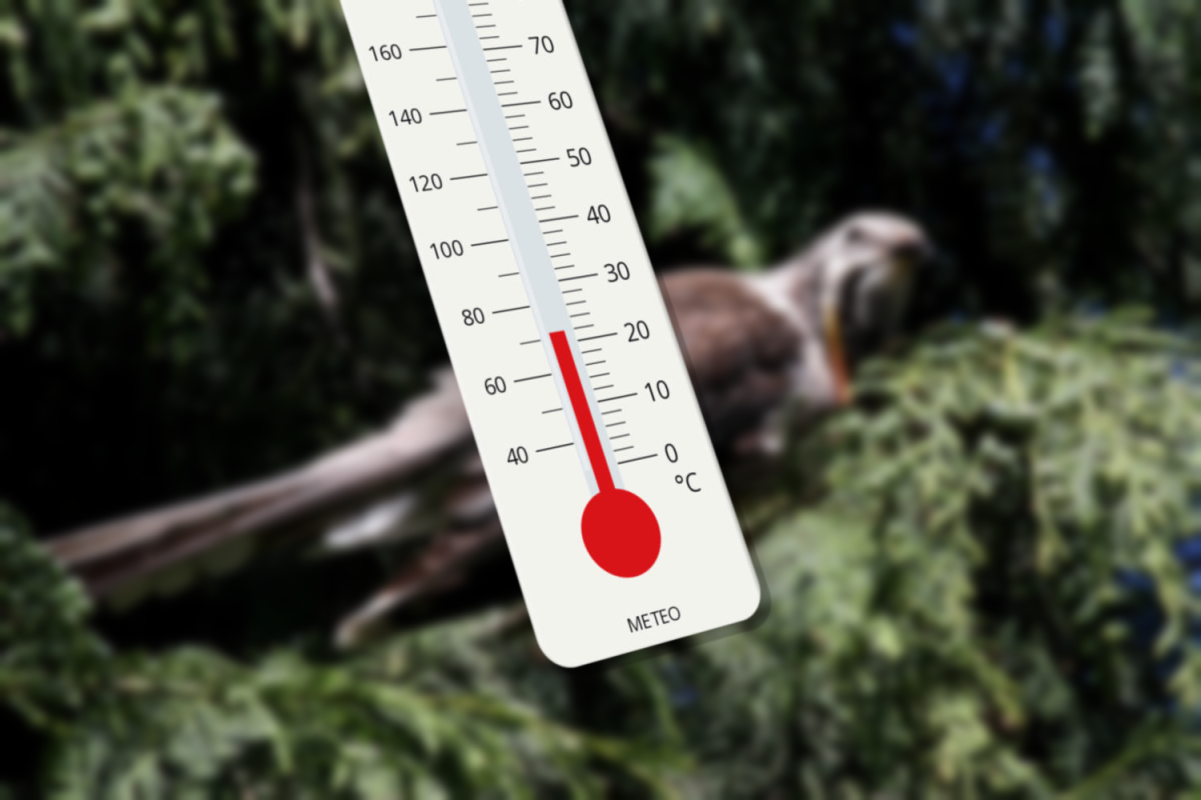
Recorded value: 22; °C
